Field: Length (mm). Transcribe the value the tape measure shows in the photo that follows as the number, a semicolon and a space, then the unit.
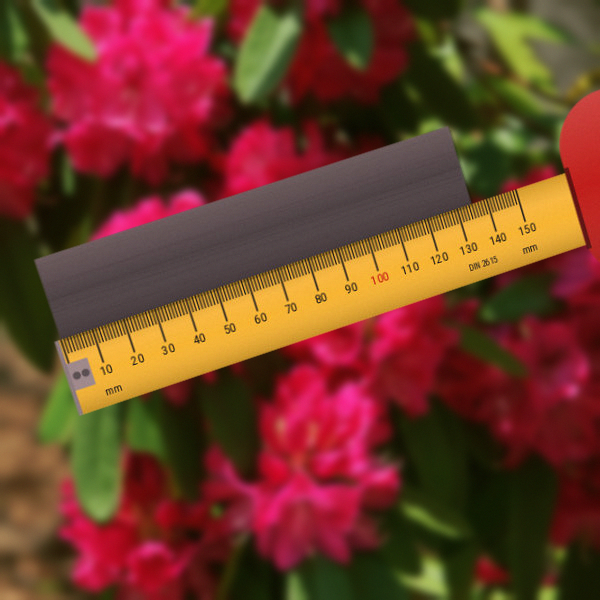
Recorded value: 135; mm
